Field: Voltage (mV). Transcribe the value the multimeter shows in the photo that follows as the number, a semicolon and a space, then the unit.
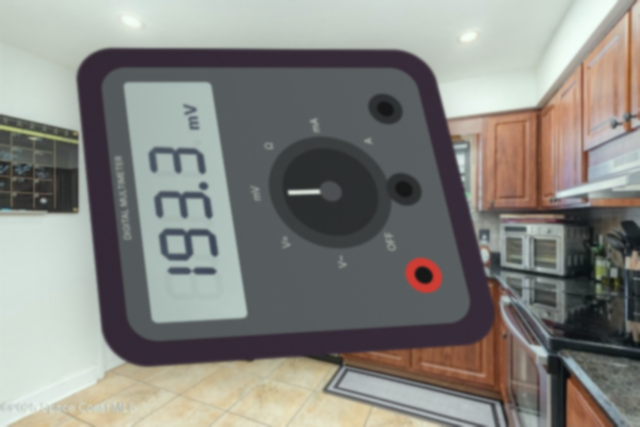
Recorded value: 193.3; mV
